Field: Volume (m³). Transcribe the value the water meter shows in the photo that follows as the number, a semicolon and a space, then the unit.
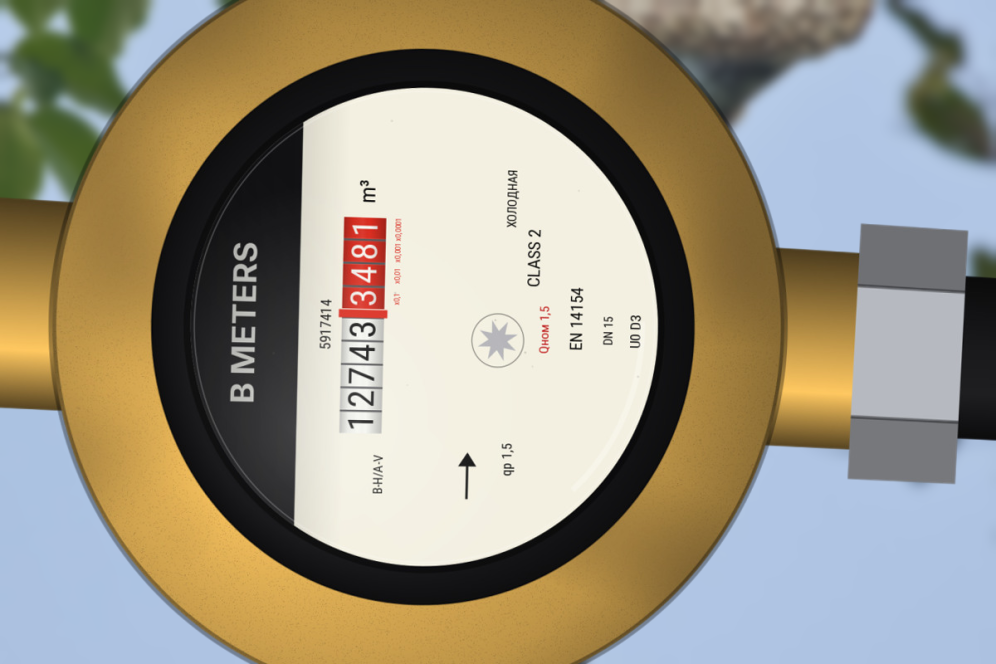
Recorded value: 12743.3481; m³
